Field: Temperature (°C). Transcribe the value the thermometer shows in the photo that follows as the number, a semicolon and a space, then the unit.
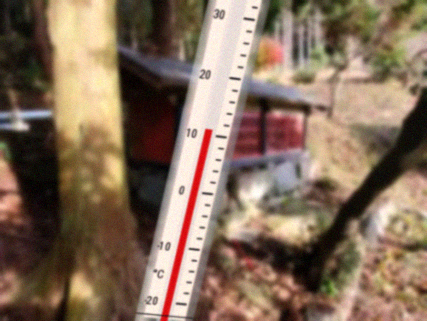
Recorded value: 11; °C
